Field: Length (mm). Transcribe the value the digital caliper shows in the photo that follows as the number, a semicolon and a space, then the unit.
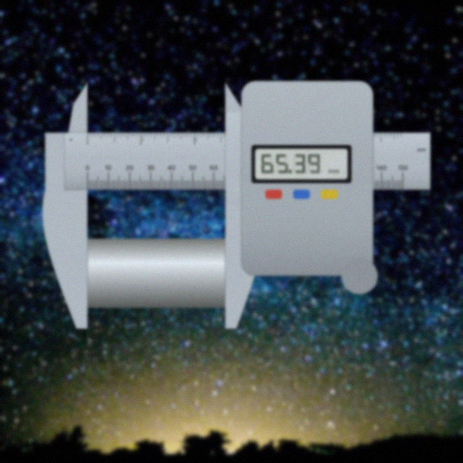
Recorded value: 65.39; mm
